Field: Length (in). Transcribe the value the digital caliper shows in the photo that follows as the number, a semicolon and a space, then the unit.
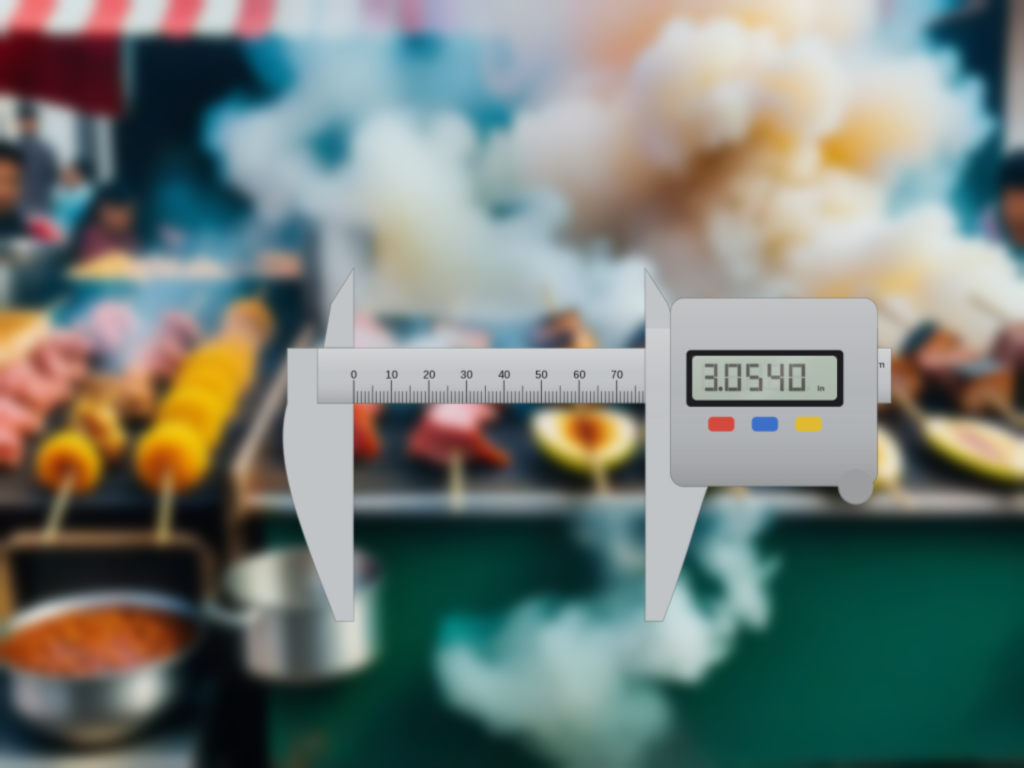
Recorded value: 3.0540; in
